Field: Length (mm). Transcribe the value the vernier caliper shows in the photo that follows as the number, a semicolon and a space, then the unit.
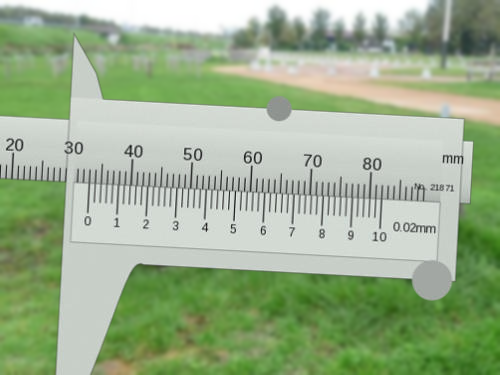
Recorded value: 33.0; mm
